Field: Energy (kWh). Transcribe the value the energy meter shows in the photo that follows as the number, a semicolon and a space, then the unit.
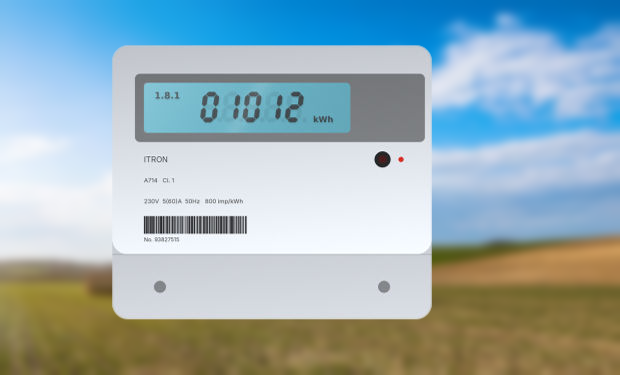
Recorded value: 1012; kWh
